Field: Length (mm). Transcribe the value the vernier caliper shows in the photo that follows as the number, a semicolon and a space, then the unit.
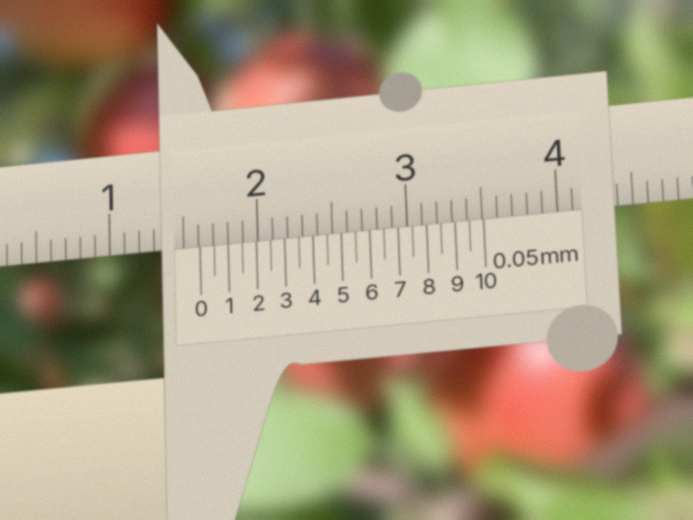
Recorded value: 16.1; mm
